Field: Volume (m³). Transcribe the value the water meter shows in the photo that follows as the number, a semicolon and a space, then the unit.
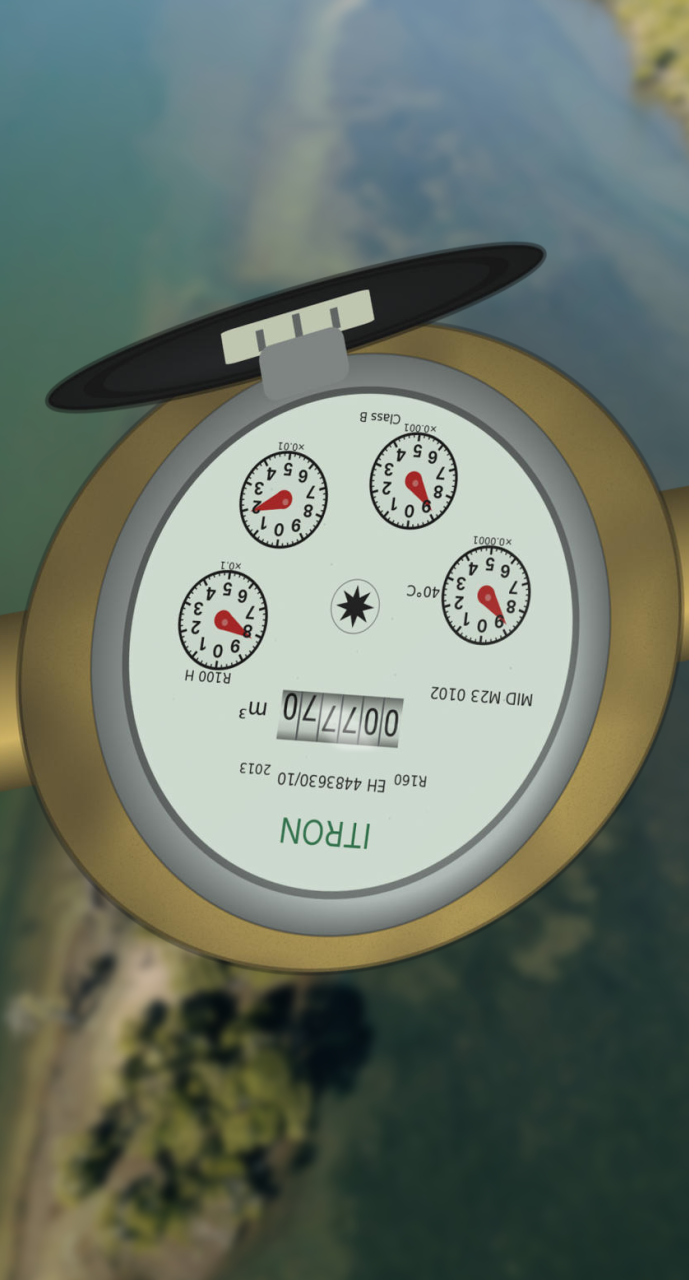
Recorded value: 7769.8188; m³
